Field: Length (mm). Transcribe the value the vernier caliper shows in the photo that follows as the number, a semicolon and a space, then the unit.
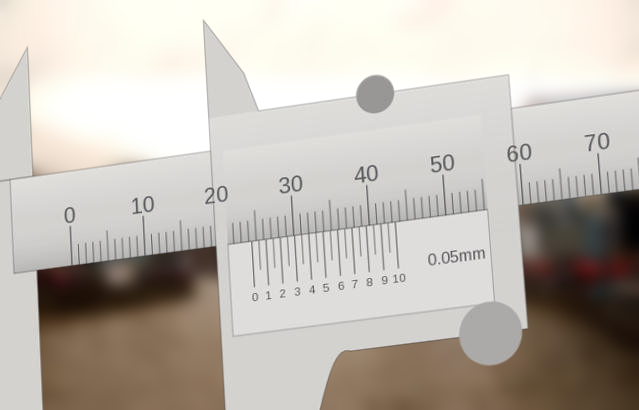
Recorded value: 24.4; mm
